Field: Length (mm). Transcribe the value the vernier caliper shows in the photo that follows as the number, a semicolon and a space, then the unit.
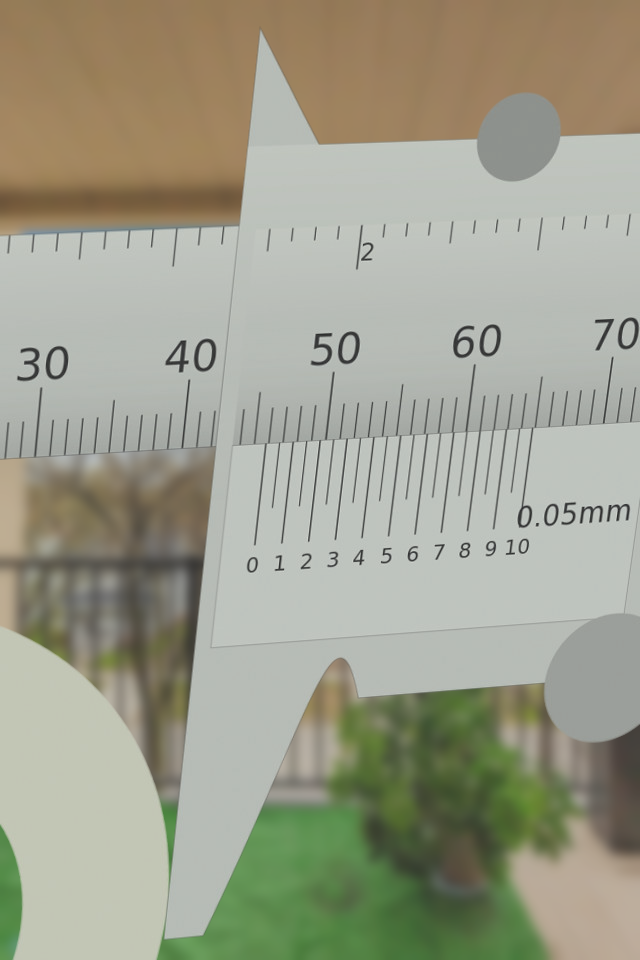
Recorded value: 45.8; mm
